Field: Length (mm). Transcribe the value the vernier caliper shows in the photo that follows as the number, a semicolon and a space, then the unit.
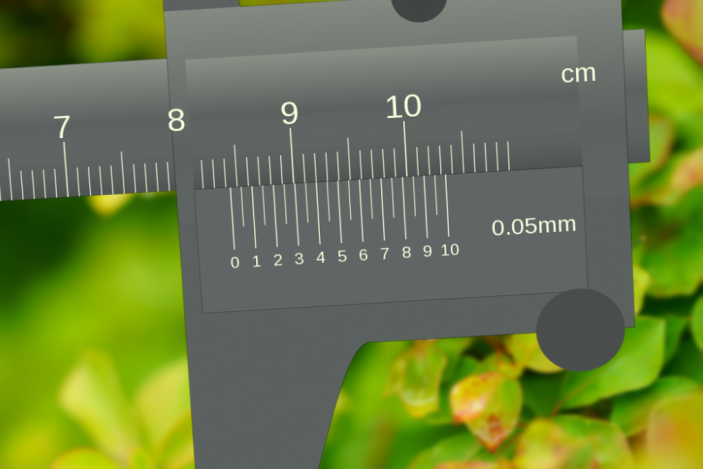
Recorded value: 84.4; mm
